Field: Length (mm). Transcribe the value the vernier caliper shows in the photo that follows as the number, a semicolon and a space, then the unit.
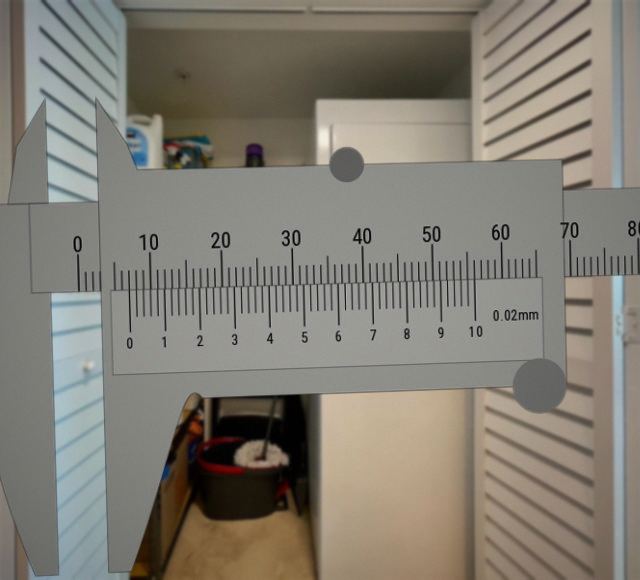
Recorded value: 7.0; mm
